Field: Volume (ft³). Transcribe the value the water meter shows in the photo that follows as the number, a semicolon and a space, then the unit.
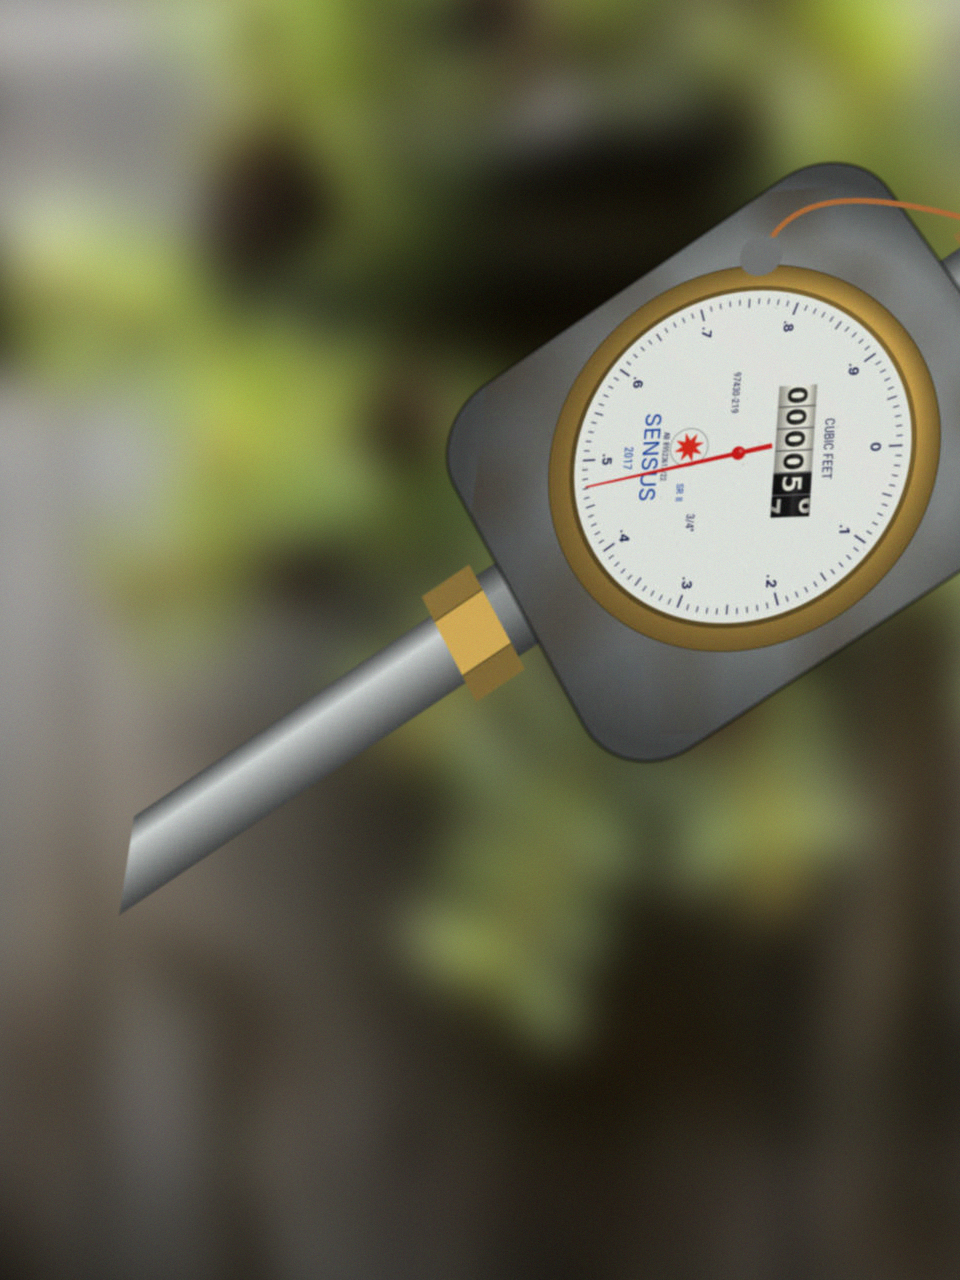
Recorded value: 56.47; ft³
